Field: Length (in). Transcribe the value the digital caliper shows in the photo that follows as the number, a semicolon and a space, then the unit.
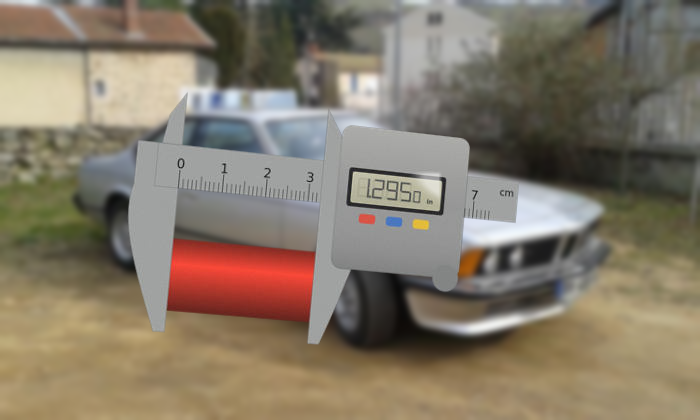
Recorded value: 1.2950; in
